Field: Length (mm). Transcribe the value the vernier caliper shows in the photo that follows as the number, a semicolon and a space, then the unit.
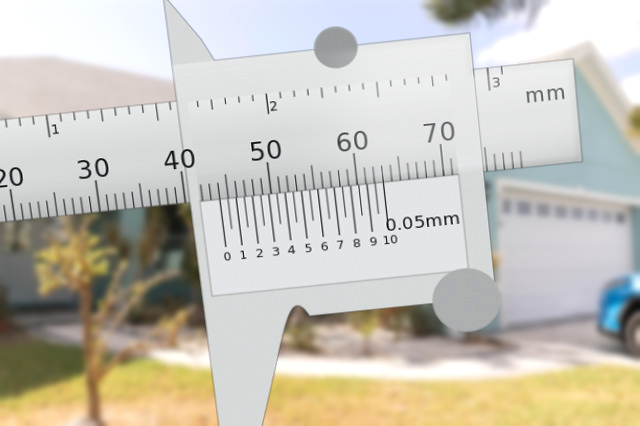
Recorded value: 44.0; mm
